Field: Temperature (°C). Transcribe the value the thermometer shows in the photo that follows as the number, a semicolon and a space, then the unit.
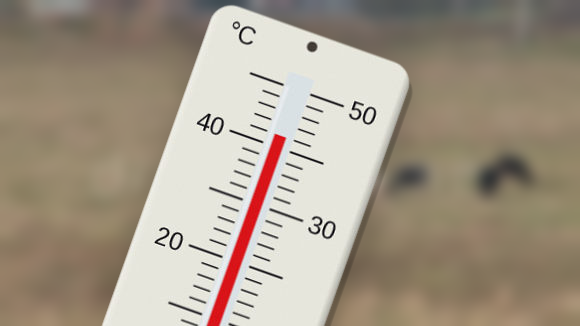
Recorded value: 42; °C
